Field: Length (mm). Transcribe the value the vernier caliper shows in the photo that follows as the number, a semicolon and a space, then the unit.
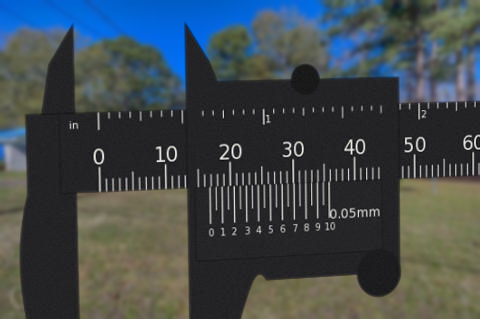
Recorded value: 16.8; mm
